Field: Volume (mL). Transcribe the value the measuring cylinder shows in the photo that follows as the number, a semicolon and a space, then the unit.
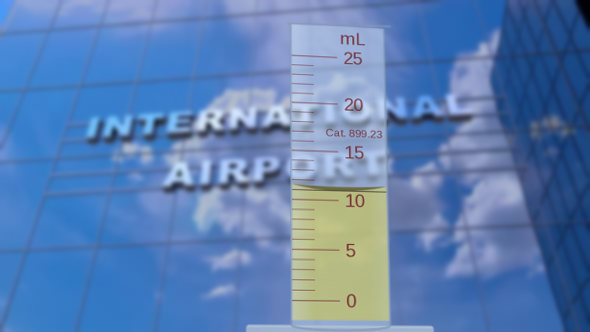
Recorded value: 11; mL
